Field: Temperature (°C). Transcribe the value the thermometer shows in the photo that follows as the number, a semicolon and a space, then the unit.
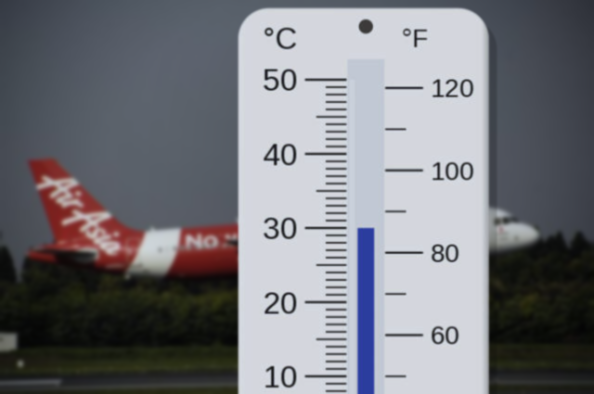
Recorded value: 30; °C
